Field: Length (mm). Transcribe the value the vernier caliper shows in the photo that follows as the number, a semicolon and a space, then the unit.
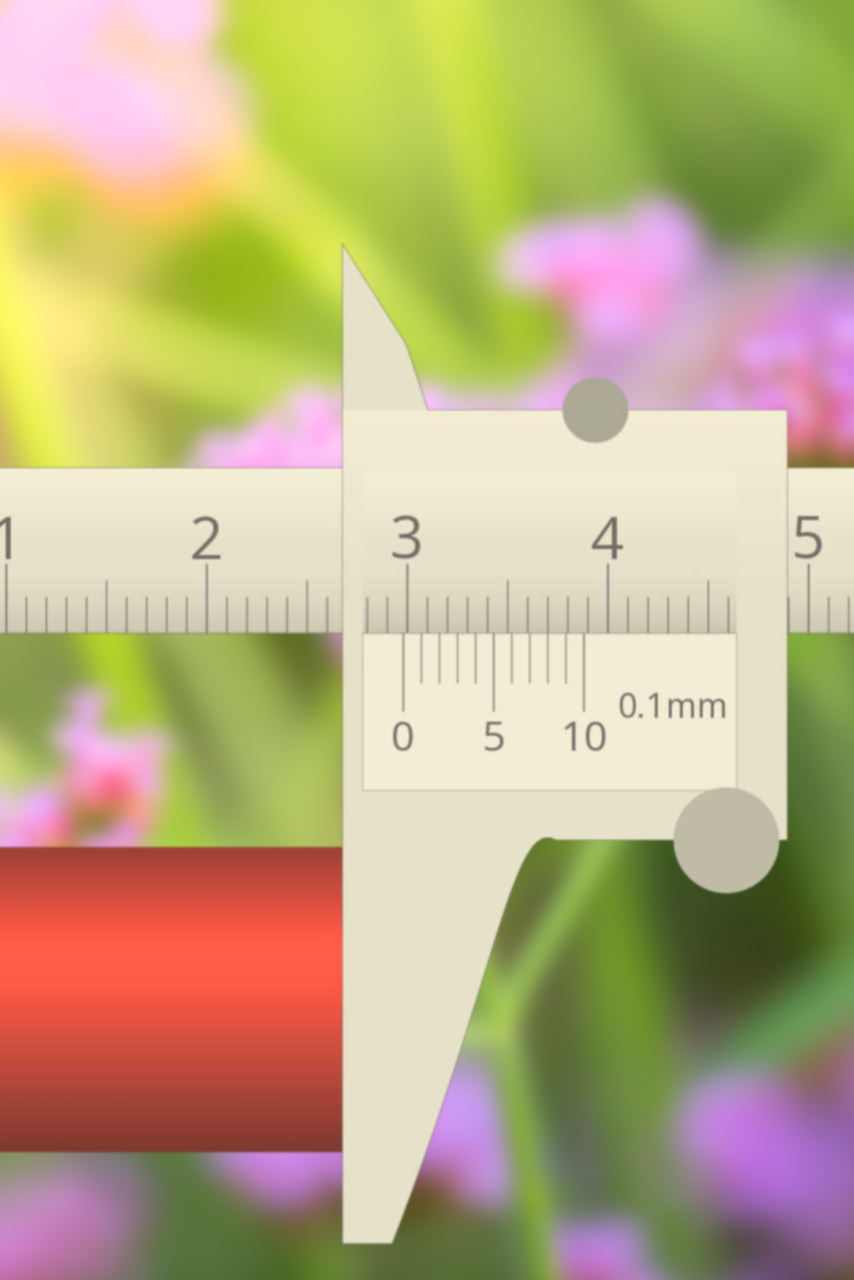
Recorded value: 29.8; mm
